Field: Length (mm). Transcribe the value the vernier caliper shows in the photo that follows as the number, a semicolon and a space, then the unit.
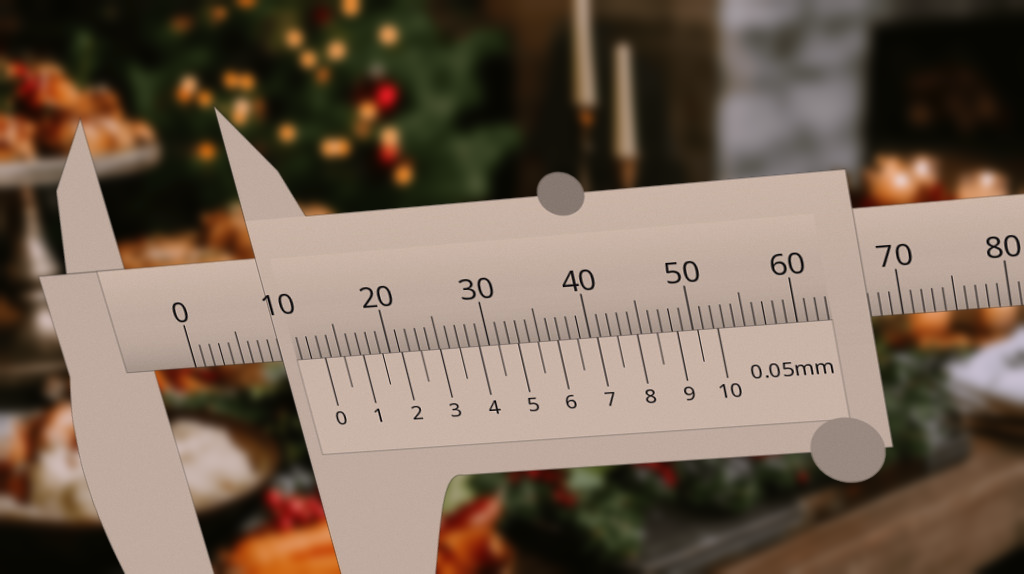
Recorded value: 13.4; mm
